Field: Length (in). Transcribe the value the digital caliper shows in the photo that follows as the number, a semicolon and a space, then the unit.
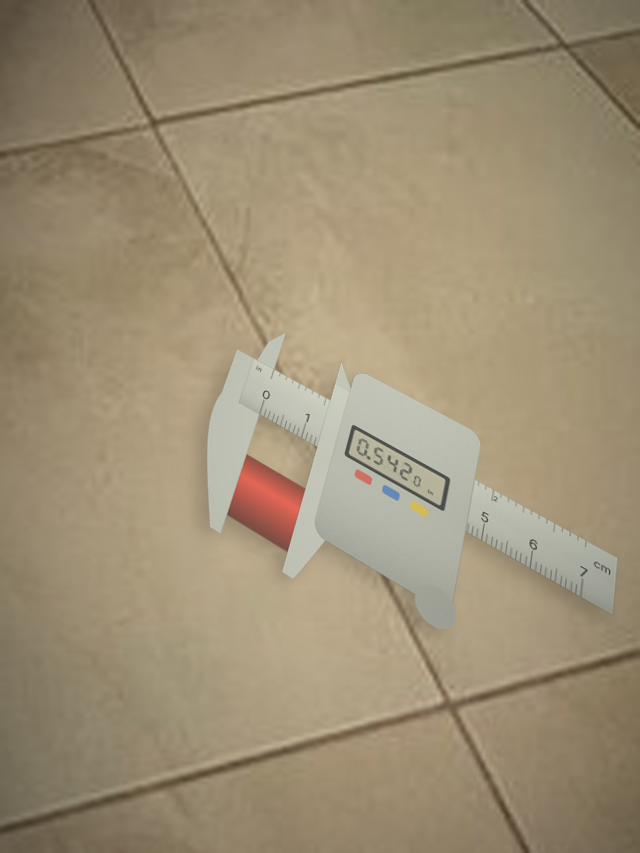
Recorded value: 0.5420; in
